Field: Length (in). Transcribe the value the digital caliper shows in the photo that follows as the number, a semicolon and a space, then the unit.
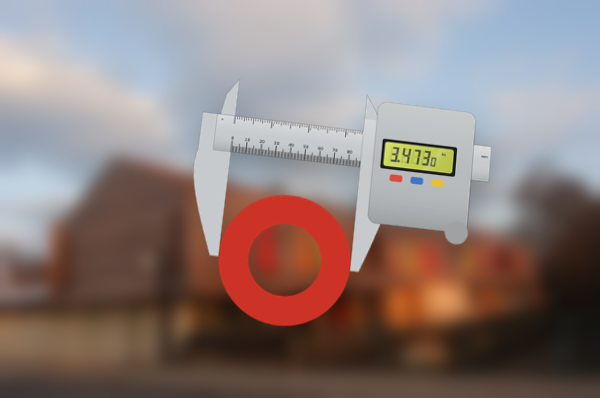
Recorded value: 3.4730; in
